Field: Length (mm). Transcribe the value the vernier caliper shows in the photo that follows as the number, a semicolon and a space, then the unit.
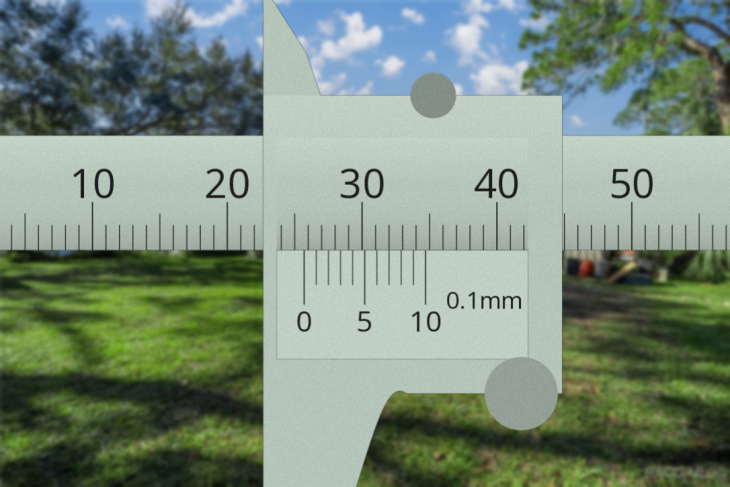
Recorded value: 25.7; mm
